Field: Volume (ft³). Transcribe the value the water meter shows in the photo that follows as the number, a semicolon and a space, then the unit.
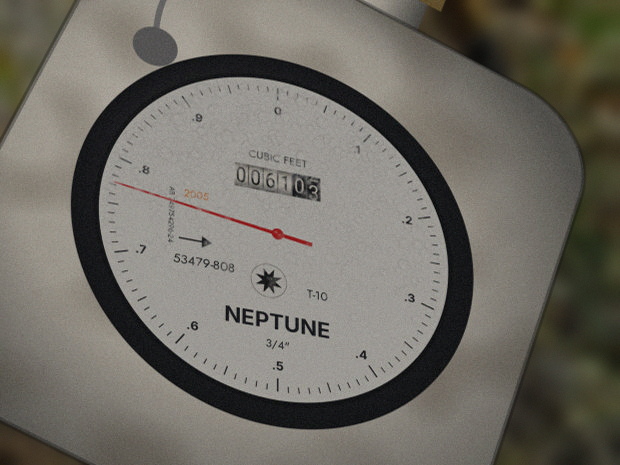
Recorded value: 6102.77; ft³
